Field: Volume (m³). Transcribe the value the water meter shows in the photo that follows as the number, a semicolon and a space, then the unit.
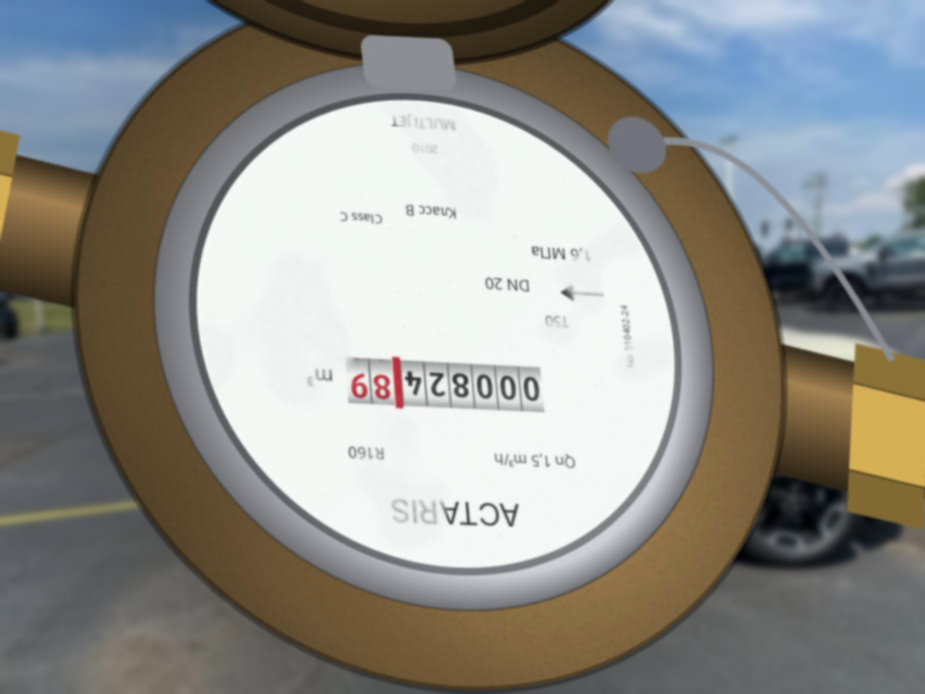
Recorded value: 824.89; m³
